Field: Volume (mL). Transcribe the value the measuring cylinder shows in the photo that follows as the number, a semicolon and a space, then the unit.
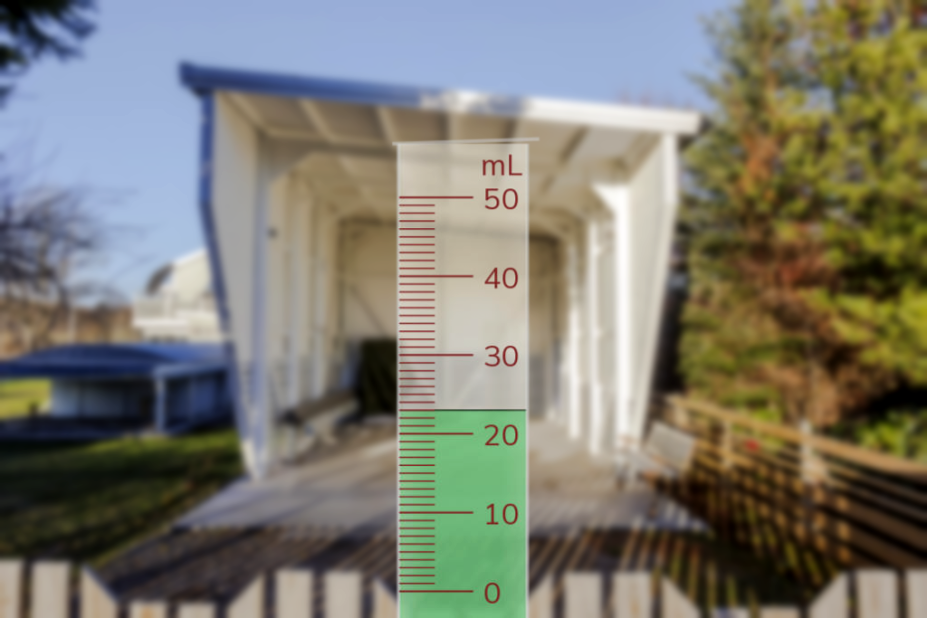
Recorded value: 23; mL
